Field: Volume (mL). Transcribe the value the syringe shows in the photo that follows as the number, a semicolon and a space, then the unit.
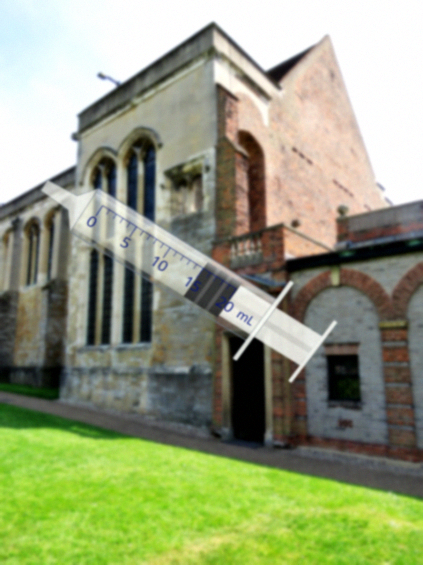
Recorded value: 15; mL
